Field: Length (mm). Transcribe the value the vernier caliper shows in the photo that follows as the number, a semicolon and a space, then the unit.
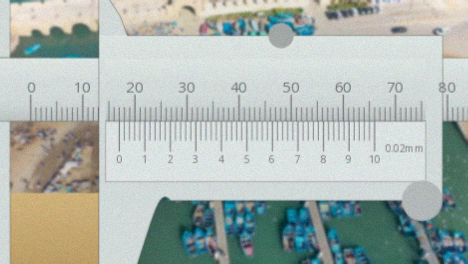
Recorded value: 17.0; mm
